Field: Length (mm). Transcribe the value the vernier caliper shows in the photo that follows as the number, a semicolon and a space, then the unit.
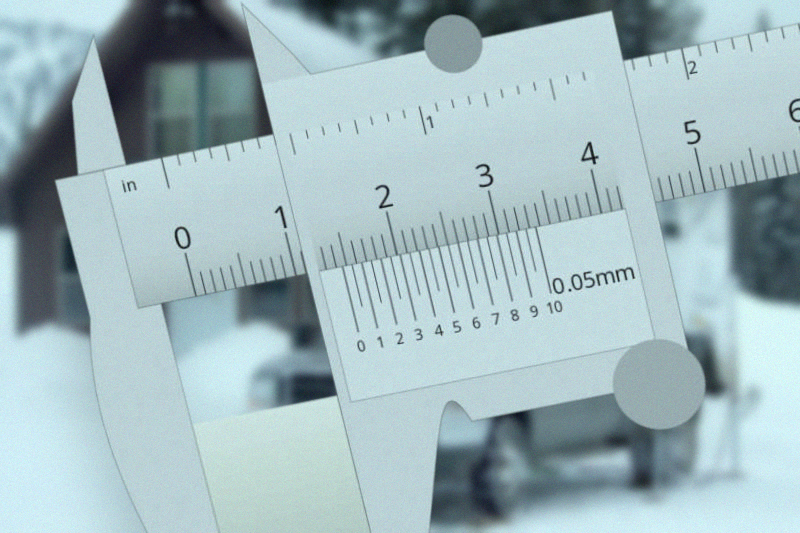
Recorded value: 14.6; mm
